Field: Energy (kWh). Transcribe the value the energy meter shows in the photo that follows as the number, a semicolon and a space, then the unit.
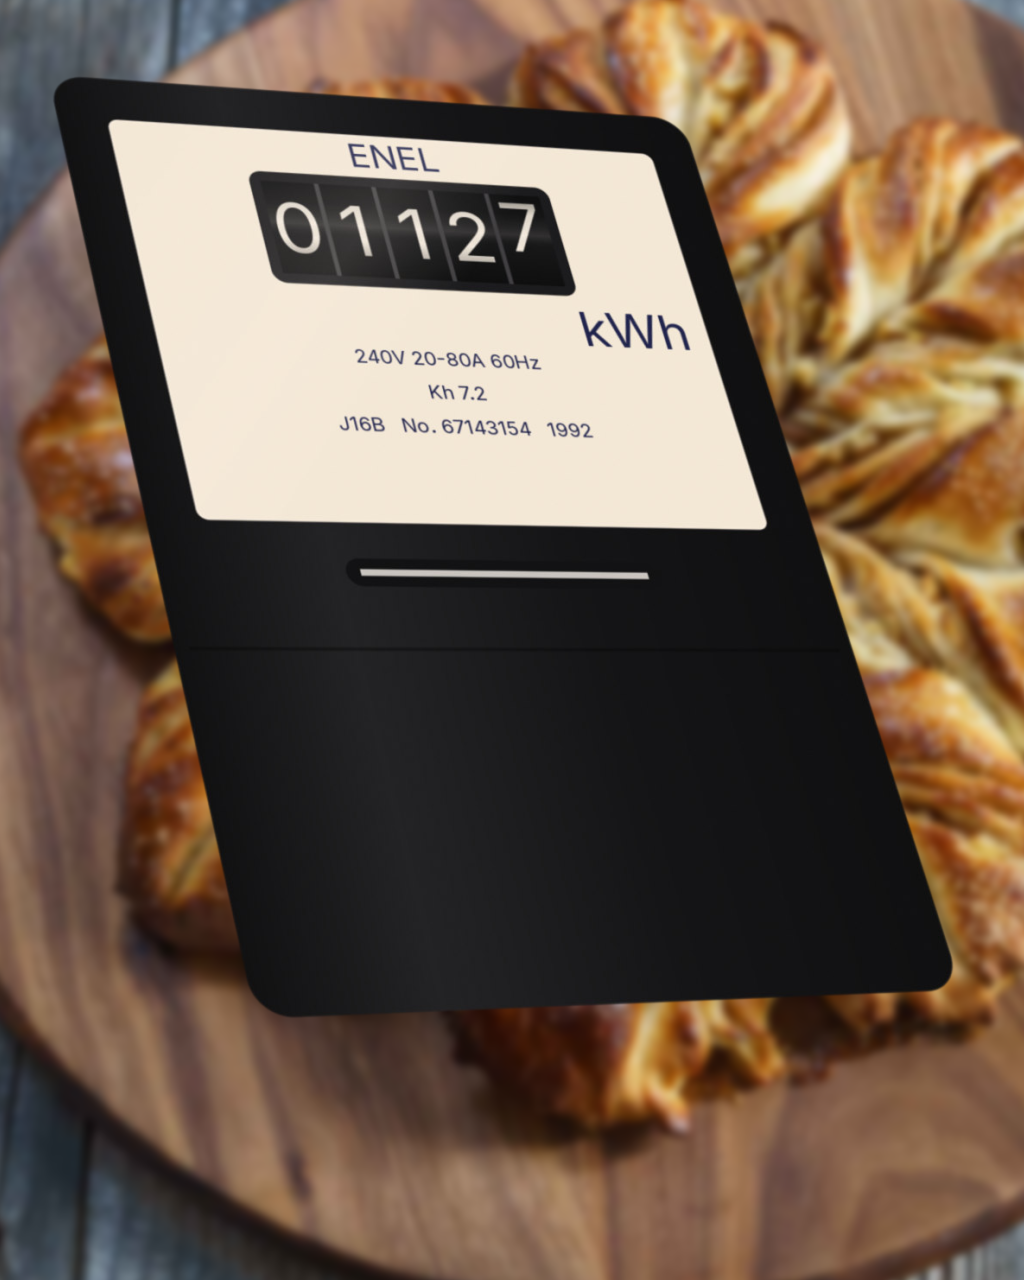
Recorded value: 1127; kWh
